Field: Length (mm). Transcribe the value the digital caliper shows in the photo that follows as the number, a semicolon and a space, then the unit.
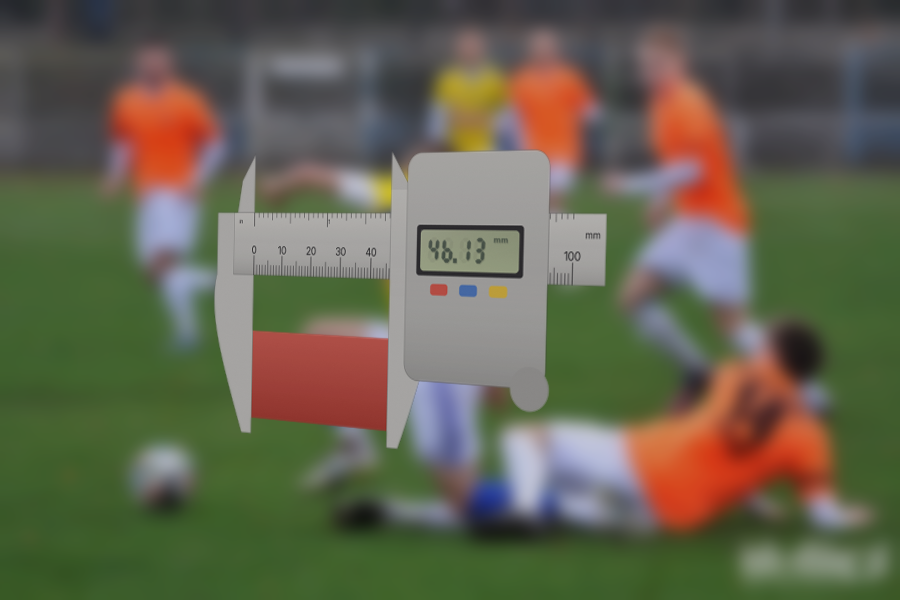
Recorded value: 46.13; mm
